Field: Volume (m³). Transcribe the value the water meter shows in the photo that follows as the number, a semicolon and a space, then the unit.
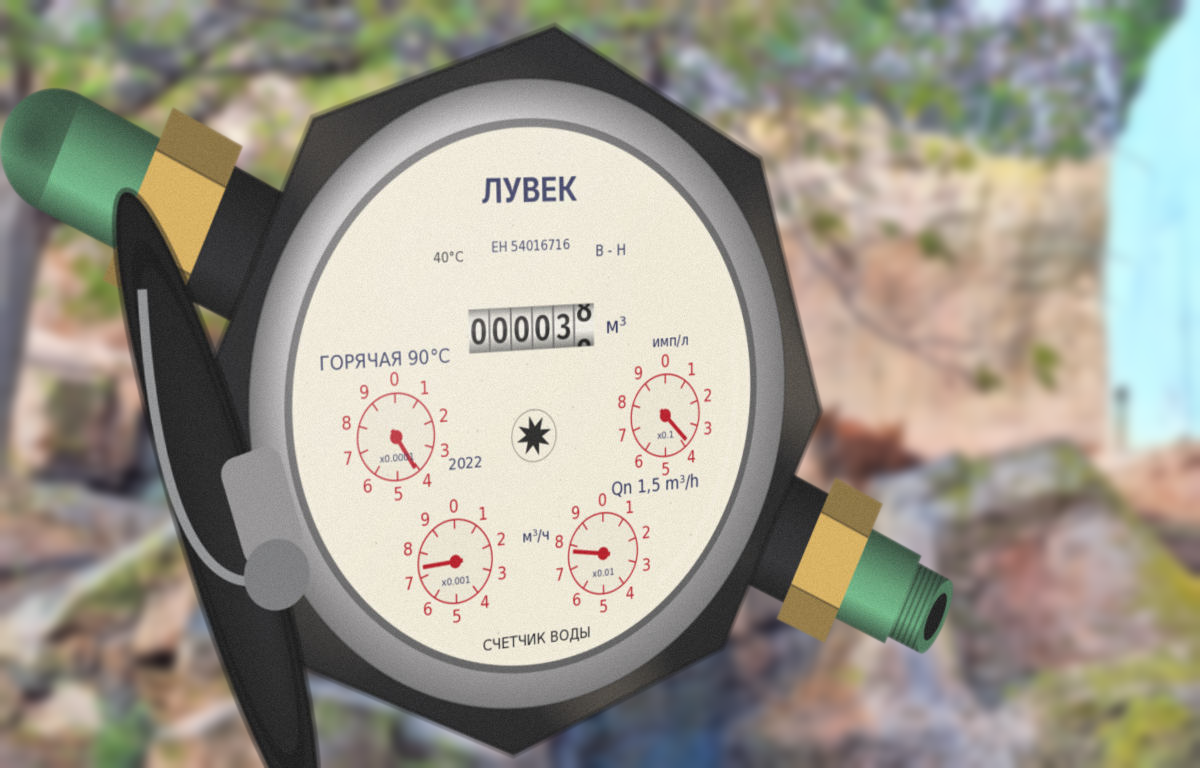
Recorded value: 38.3774; m³
